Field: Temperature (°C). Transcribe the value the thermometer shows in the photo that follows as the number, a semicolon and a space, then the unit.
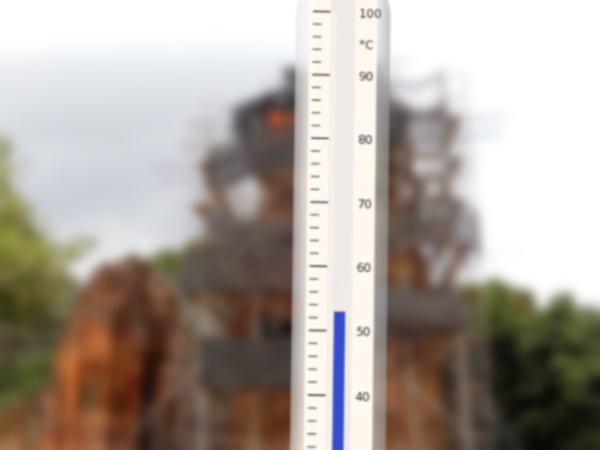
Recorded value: 53; °C
